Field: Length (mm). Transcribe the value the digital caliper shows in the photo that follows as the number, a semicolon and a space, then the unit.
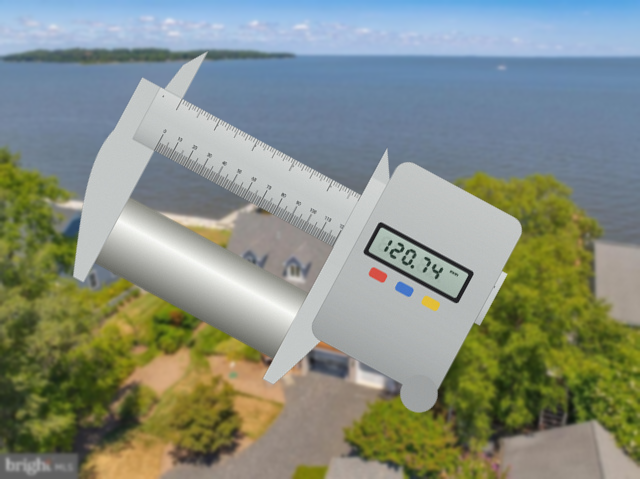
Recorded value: 120.74; mm
